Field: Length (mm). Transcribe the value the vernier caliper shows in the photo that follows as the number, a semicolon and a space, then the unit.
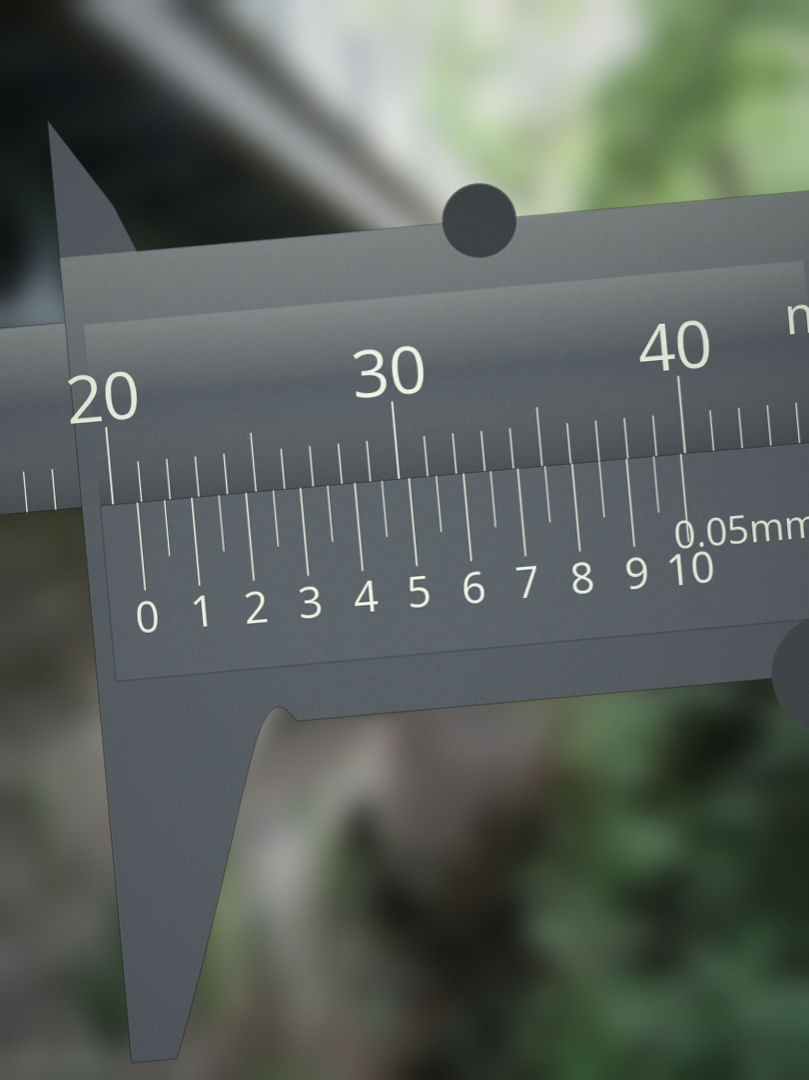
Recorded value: 20.85; mm
